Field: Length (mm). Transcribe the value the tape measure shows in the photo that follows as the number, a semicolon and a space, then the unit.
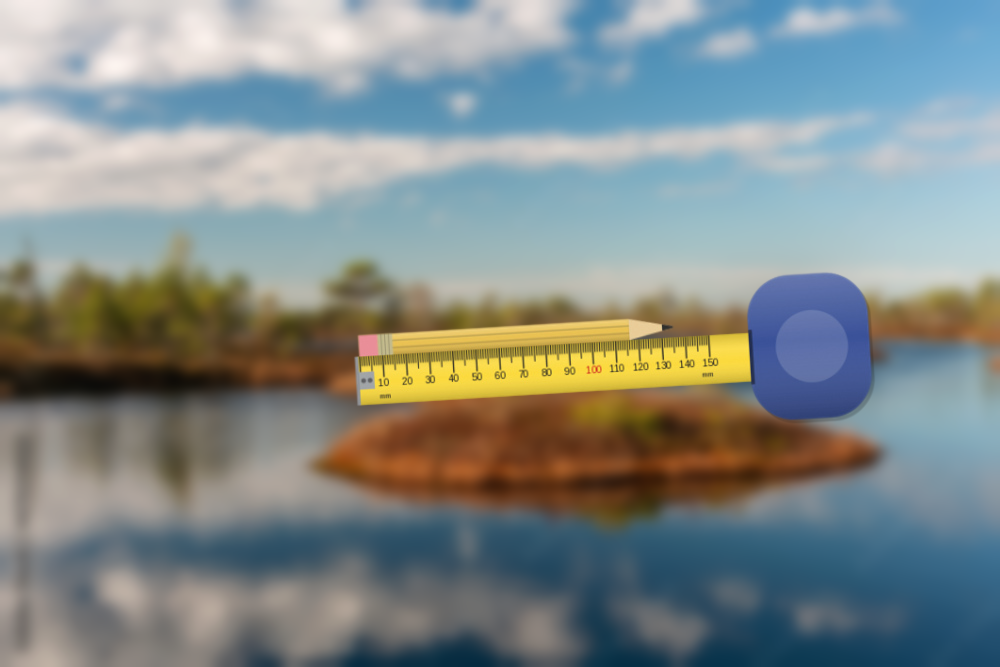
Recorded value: 135; mm
